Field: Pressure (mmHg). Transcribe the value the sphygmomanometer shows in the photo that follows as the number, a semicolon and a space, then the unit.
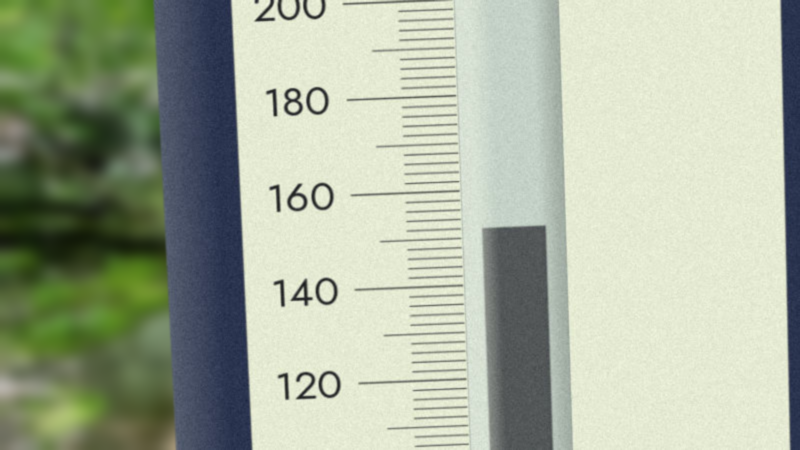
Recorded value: 152; mmHg
